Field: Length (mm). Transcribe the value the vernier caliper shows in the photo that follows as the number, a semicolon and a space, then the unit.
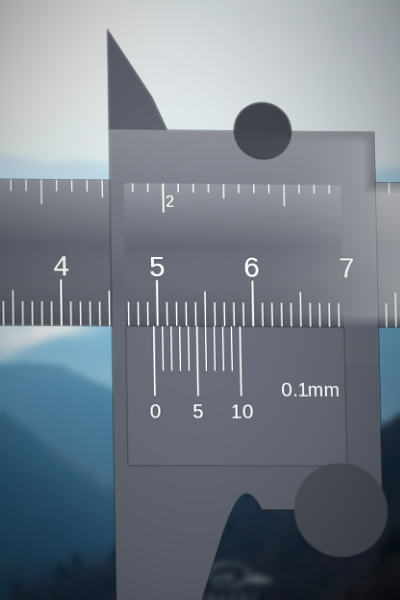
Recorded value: 49.6; mm
